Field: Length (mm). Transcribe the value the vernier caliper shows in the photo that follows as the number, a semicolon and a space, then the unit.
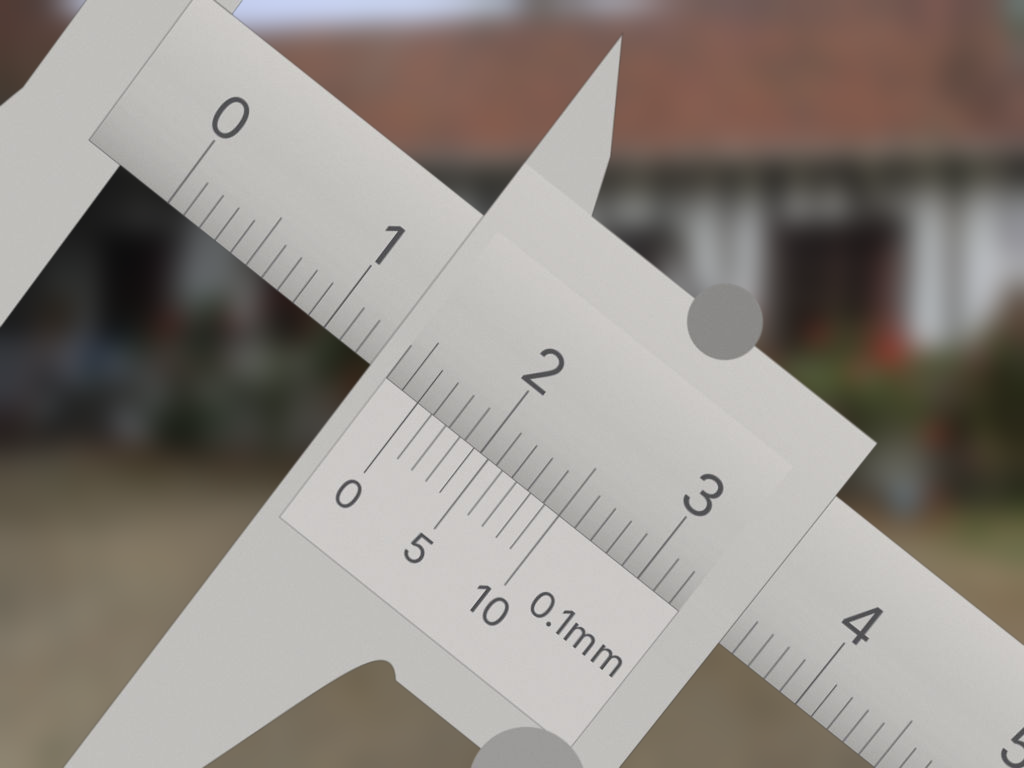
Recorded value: 16.0; mm
